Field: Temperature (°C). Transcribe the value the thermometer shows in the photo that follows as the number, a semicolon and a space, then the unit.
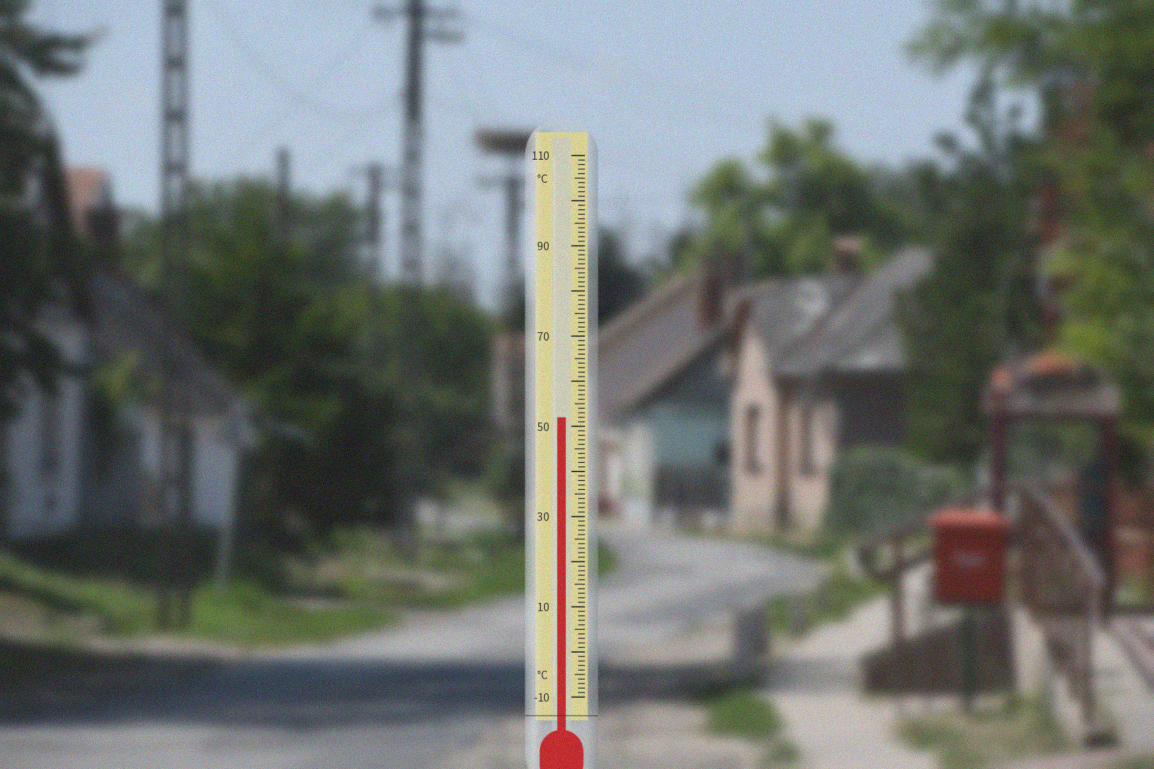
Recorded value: 52; °C
